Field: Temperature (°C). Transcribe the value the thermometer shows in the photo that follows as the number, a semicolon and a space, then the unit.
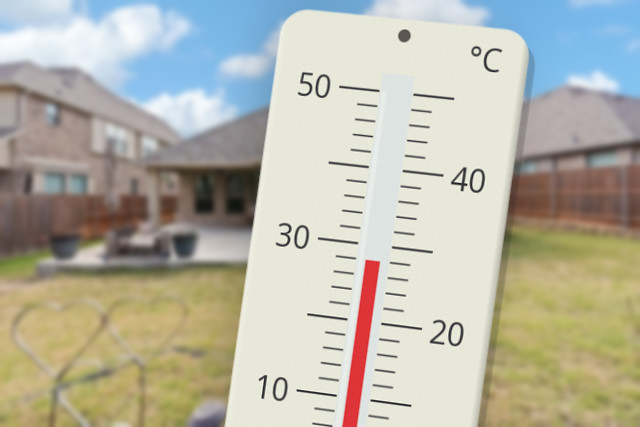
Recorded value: 28; °C
